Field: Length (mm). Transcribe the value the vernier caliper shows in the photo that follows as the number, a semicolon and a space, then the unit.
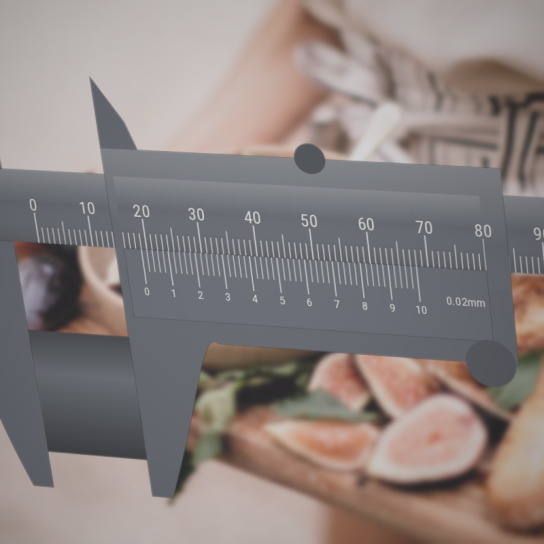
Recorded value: 19.0; mm
